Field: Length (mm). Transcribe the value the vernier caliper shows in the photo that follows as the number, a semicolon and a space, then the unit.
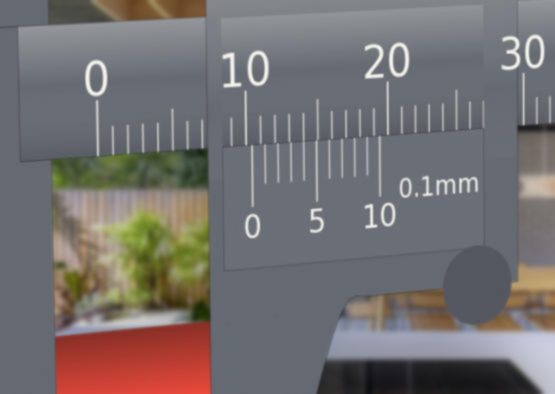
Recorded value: 10.4; mm
